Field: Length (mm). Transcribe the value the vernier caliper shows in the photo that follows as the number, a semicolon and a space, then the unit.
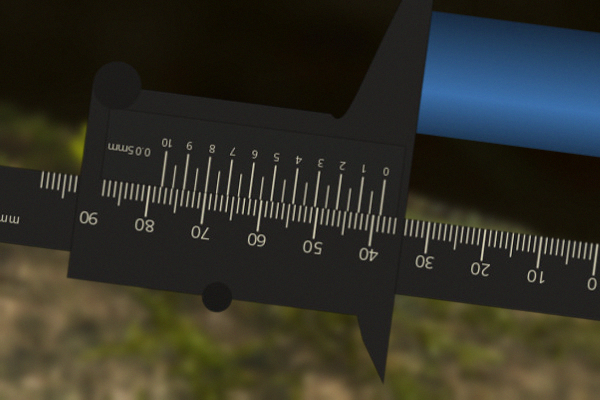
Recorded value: 38.8; mm
